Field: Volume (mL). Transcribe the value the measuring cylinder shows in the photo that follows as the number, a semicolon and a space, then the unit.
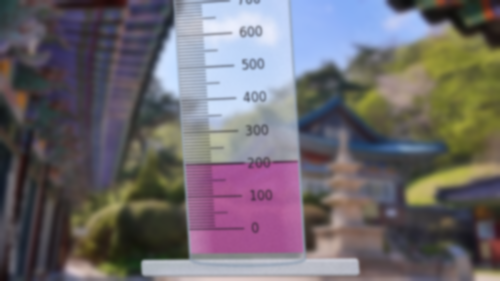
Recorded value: 200; mL
